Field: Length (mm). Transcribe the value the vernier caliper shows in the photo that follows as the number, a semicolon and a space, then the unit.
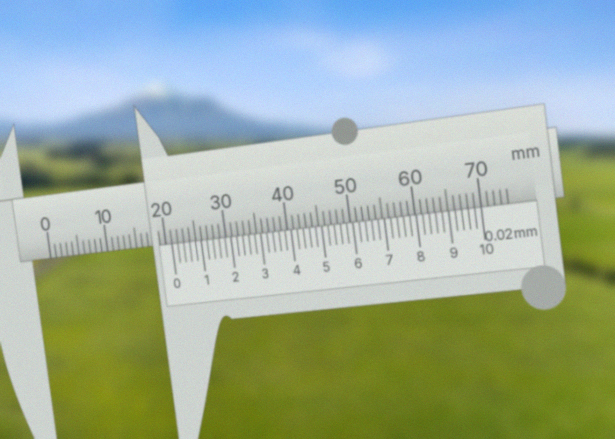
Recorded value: 21.0; mm
